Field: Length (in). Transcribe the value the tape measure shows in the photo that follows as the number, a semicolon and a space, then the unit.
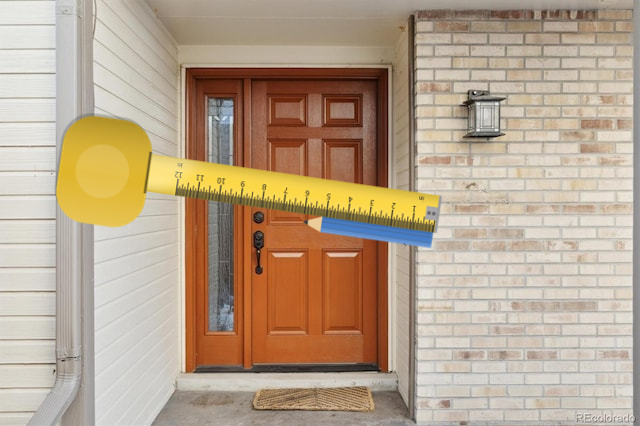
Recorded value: 6; in
